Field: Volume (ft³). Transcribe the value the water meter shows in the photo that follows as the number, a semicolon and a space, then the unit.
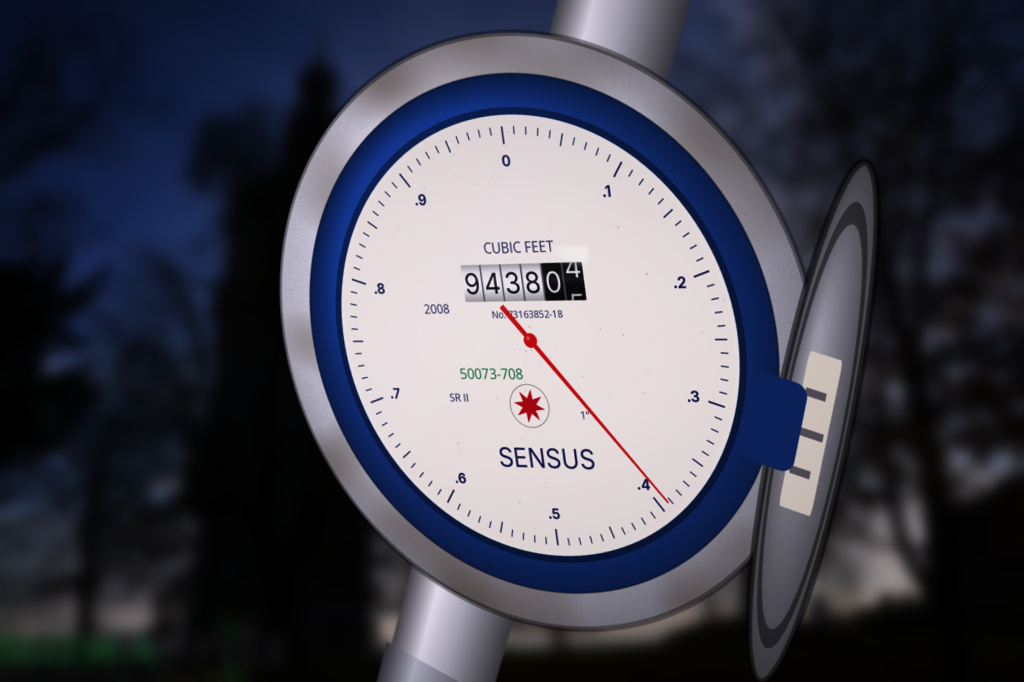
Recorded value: 943804.39; ft³
